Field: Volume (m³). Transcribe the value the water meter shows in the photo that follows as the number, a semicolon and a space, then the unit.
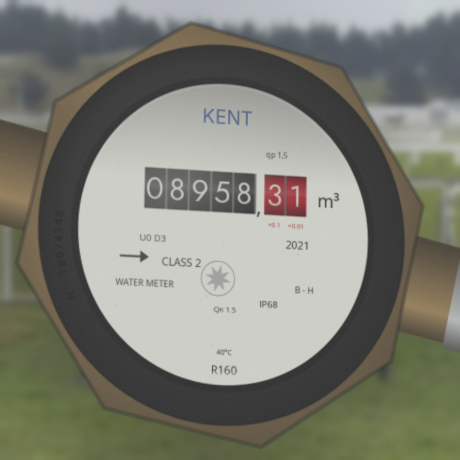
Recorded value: 8958.31; m³
